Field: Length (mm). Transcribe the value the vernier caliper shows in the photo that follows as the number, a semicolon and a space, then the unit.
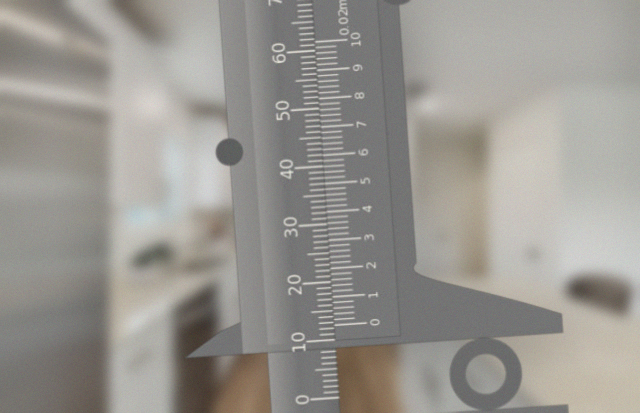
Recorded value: 12.5; mm
